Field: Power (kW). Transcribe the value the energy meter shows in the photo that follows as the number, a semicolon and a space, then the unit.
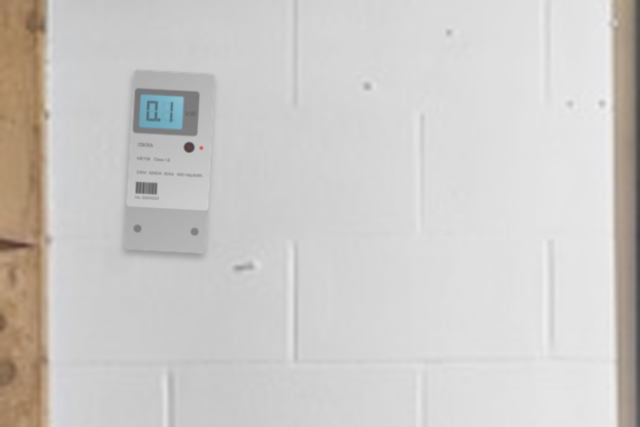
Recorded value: 0.1; kW
